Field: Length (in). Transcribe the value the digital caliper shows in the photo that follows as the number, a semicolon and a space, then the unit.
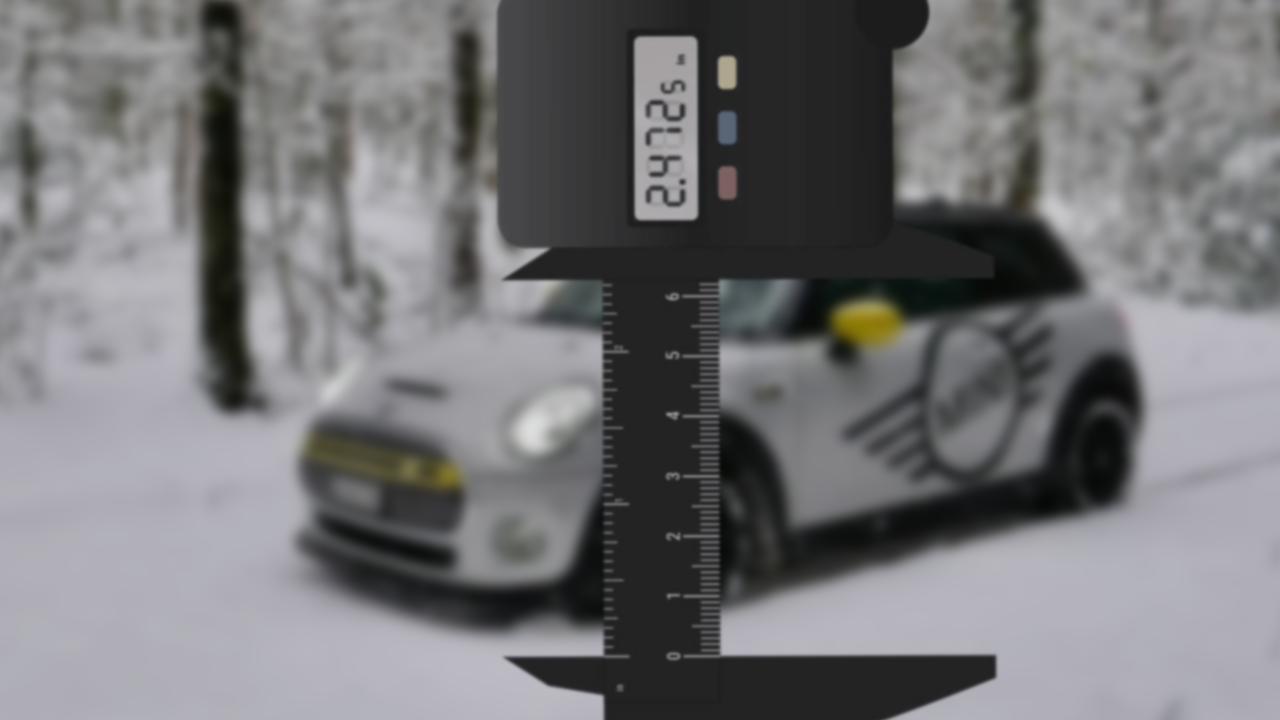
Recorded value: 2.4725; in
